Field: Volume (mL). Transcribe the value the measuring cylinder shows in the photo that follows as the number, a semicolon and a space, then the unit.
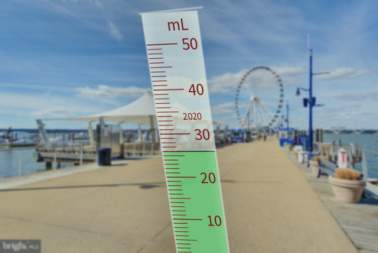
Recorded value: 26; mL
